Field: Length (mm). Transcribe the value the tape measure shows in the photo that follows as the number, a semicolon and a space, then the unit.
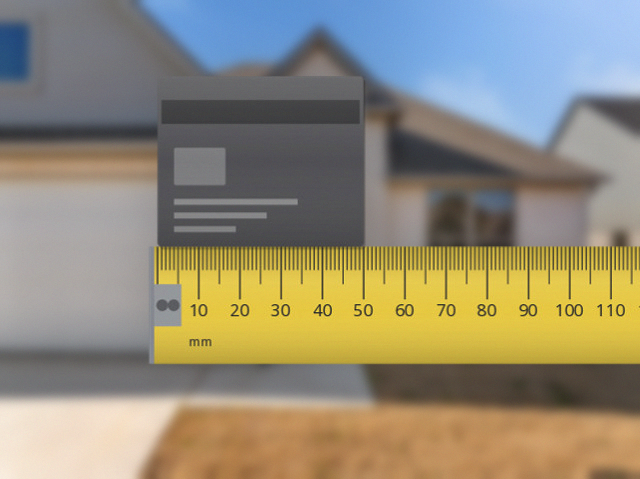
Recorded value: 50; mm
